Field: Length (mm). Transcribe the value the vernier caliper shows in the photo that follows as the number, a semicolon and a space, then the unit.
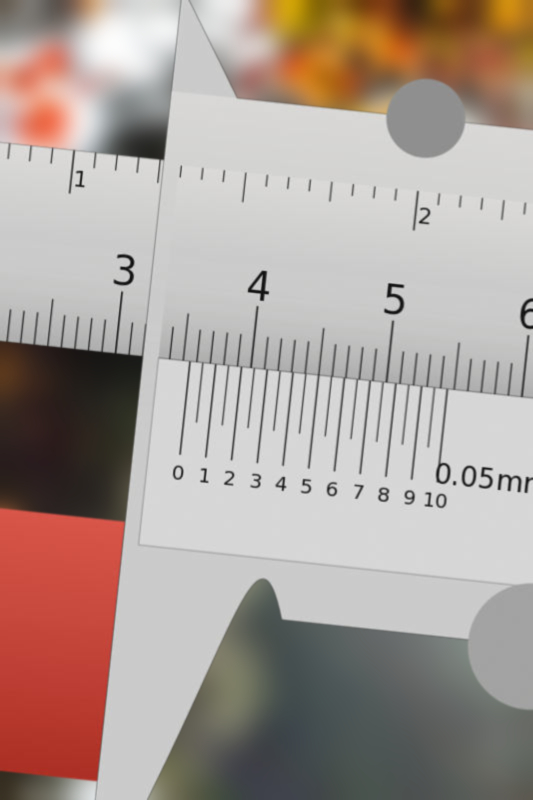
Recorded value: 35.5; mm
